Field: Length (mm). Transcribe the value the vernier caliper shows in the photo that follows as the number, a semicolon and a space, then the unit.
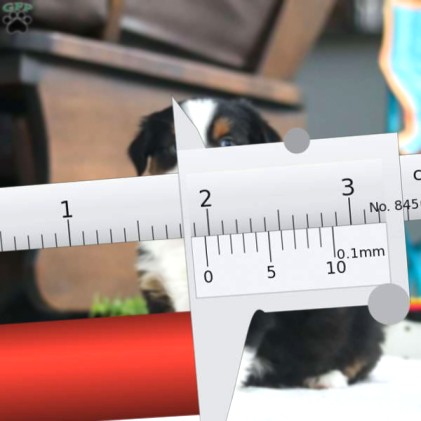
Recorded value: 19.7; mm
